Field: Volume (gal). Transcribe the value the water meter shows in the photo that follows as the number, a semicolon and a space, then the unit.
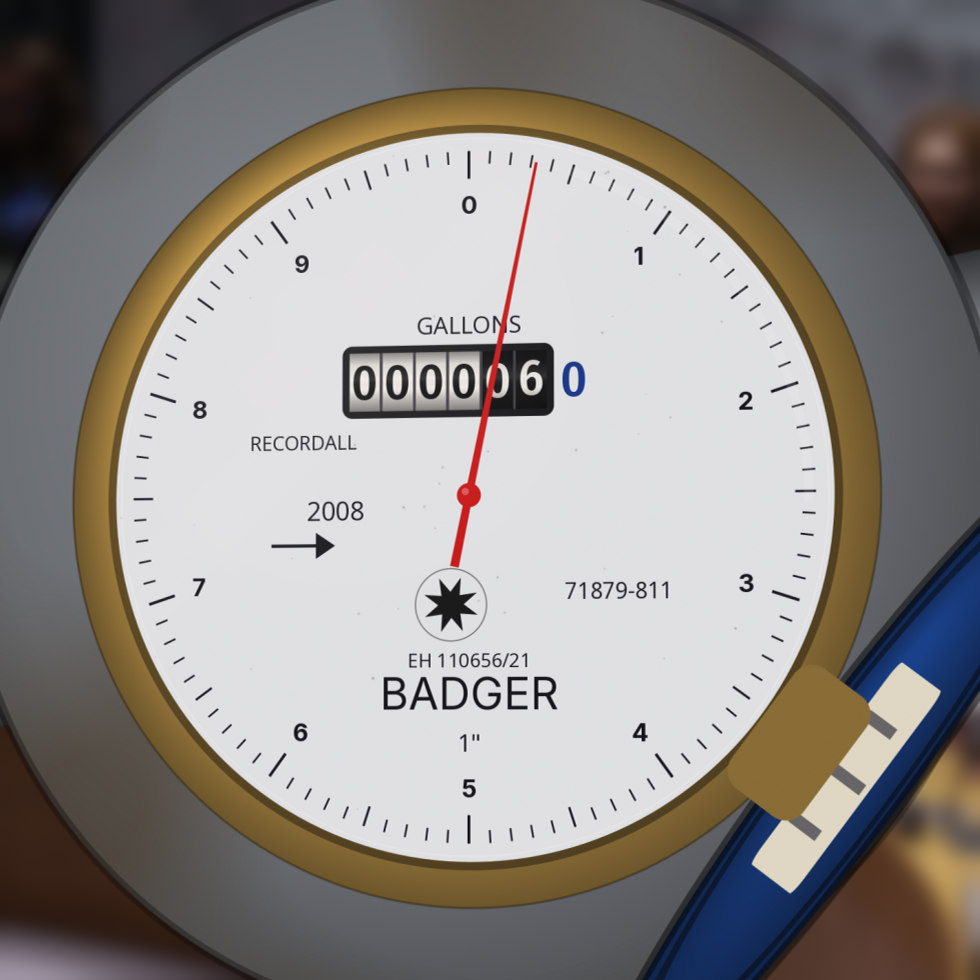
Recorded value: 60.3; gal
